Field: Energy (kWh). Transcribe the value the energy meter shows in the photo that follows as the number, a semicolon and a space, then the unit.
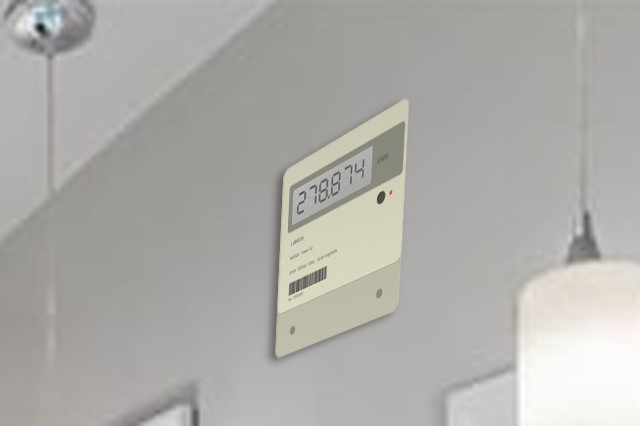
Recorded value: 278.874; kWh
